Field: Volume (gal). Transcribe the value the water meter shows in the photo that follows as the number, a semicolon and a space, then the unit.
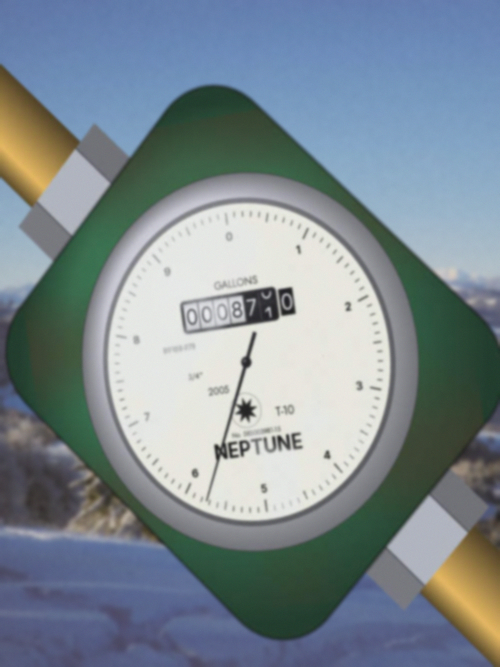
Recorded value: 8705.7; gal
